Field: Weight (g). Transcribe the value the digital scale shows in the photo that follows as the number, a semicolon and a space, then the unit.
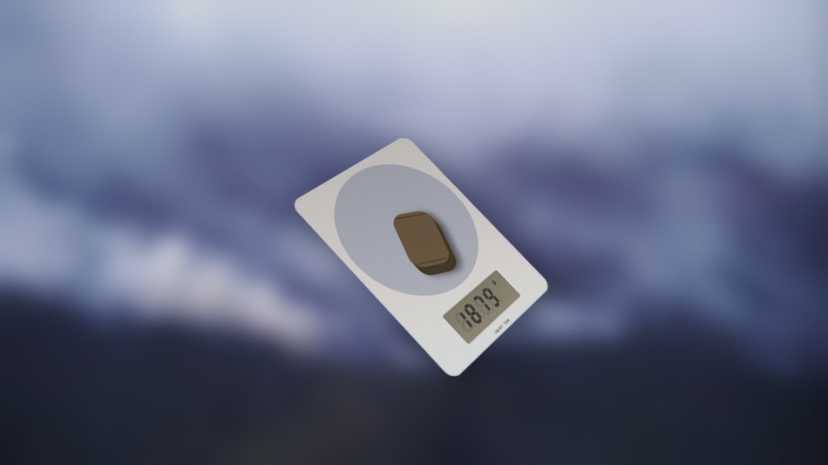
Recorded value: 1879; g
